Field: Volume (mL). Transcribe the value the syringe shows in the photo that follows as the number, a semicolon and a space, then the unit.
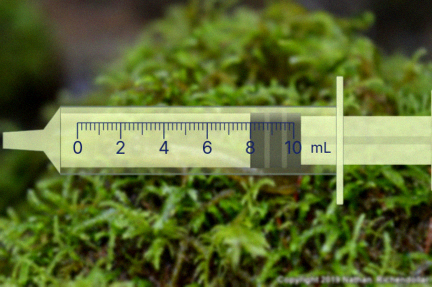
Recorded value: 8; mL
